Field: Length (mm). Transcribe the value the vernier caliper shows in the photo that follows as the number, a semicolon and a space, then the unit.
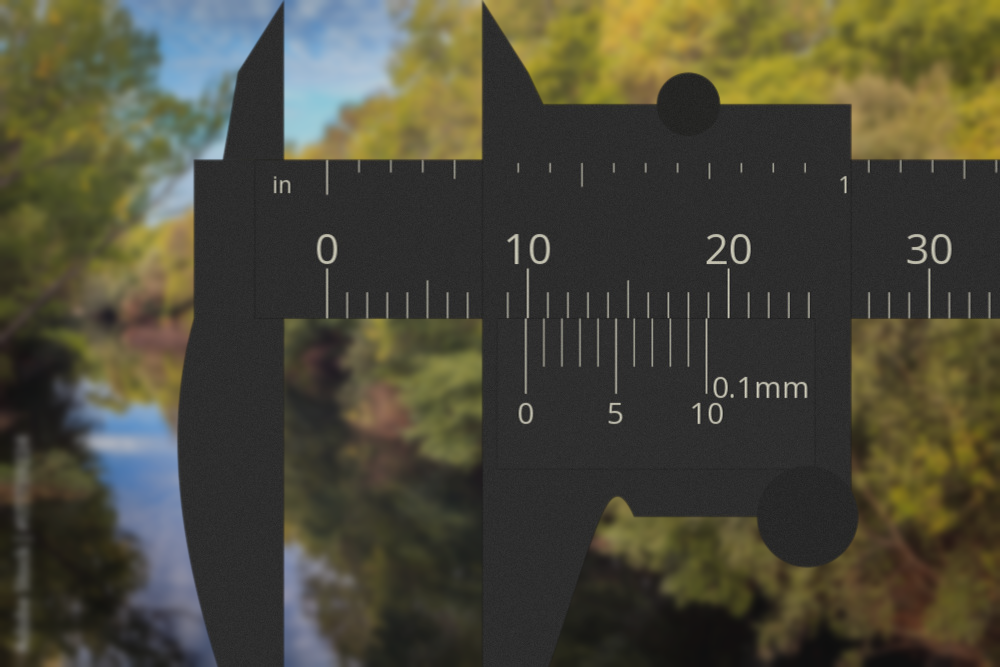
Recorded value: 9.9; mm
